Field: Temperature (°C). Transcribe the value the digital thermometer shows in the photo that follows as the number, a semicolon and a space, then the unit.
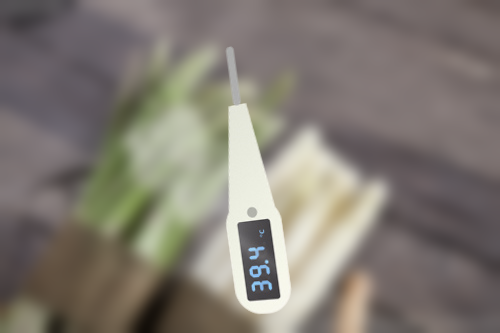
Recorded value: 39.4; °C
